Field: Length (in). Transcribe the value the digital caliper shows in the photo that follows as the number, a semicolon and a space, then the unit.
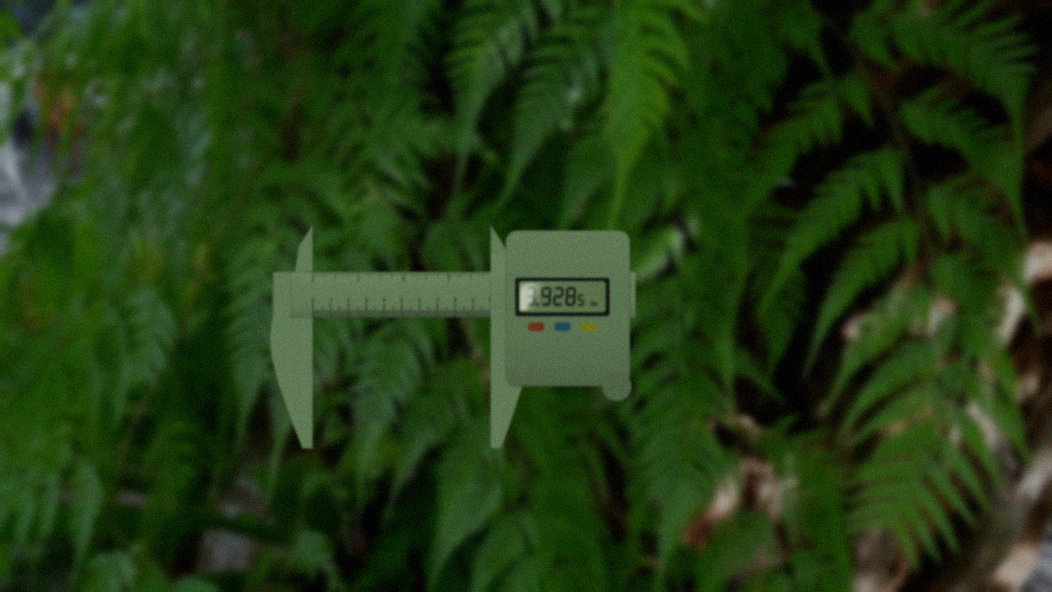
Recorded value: 3.9285; in
